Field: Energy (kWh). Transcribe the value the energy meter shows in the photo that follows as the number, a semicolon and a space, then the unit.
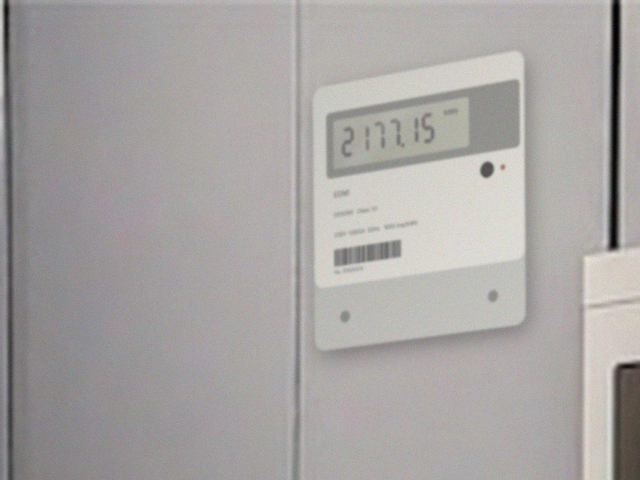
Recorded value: 2177.15; kWh
